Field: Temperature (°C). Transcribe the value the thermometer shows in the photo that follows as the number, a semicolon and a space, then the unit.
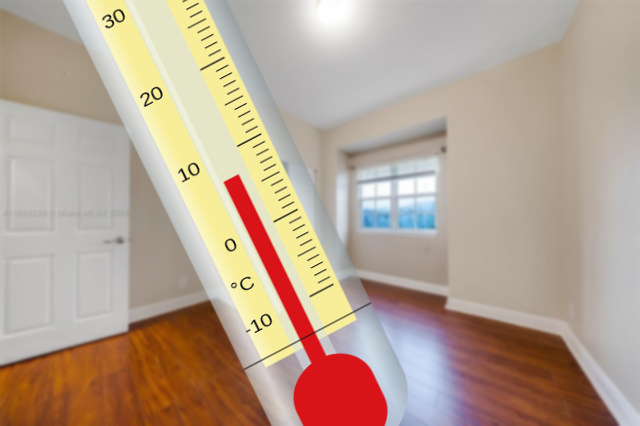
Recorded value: 7; °C
